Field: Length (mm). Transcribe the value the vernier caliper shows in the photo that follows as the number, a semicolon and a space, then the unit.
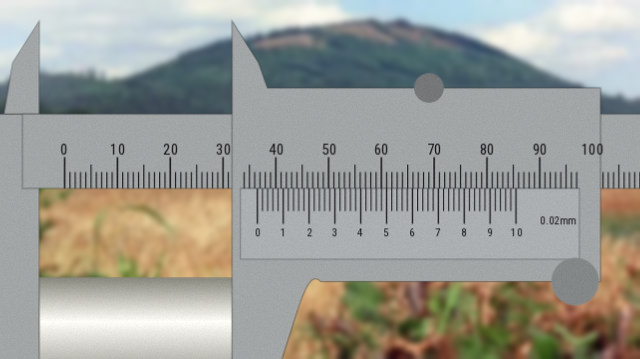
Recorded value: 36.5; mm
